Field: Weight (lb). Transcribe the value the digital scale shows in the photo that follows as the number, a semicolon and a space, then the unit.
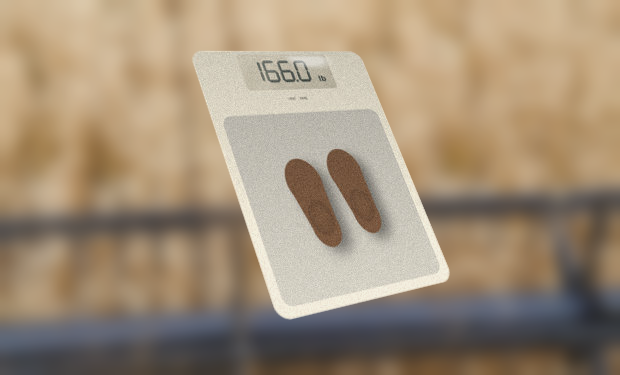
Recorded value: 166.0; lb
